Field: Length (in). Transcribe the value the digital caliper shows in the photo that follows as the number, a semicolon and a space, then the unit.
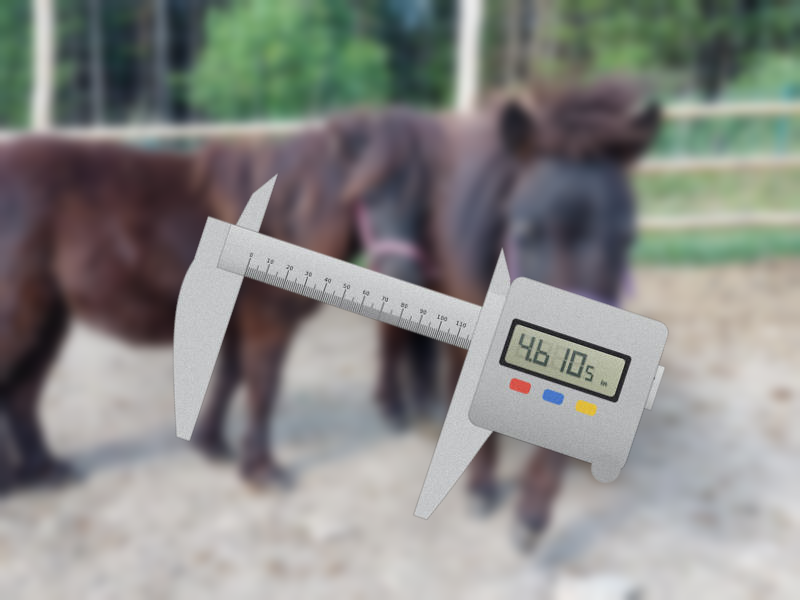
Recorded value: 4.6105; in
